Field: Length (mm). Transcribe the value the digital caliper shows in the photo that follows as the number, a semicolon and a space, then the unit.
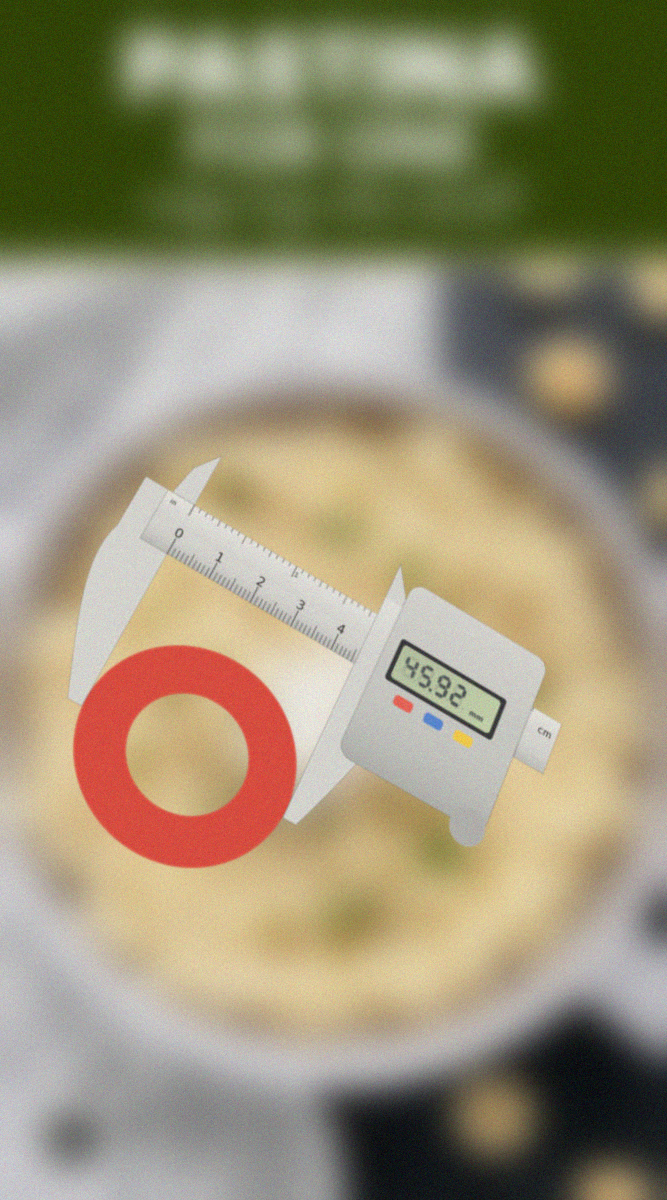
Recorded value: 45.92; mm
